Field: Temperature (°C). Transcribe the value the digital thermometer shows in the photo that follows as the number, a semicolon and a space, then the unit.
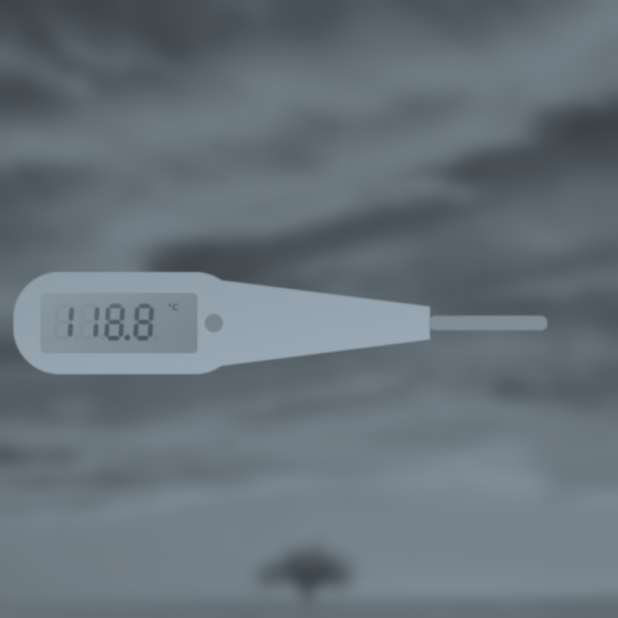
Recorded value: 118.8; °C
